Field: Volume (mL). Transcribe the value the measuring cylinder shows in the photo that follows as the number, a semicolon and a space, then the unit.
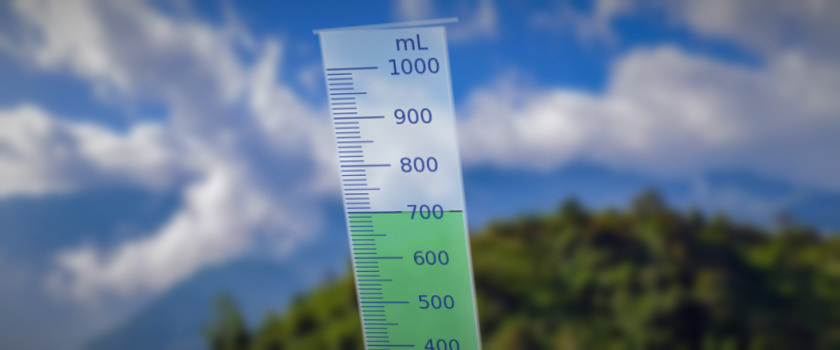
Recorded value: 700; mL
